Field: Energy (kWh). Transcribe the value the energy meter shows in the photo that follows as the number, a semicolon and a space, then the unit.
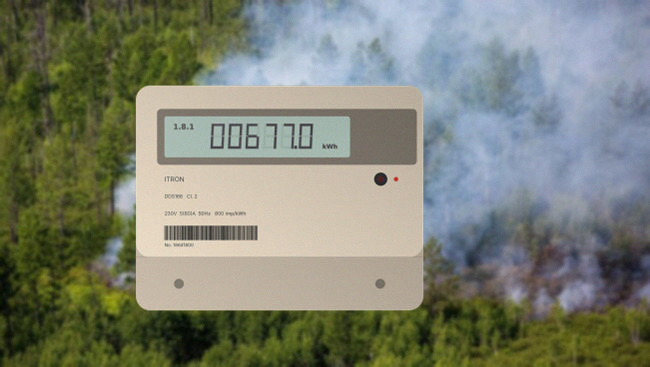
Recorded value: 677.0; kWh
